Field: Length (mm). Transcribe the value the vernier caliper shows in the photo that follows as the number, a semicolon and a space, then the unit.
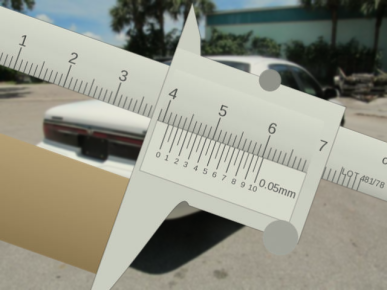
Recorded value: 41.2; mm
